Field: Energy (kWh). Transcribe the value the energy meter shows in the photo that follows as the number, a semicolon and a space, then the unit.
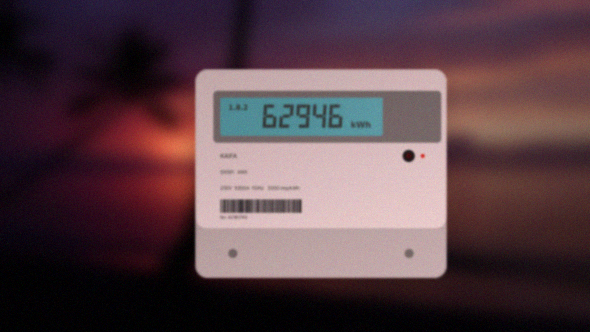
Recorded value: 62946; kWh
